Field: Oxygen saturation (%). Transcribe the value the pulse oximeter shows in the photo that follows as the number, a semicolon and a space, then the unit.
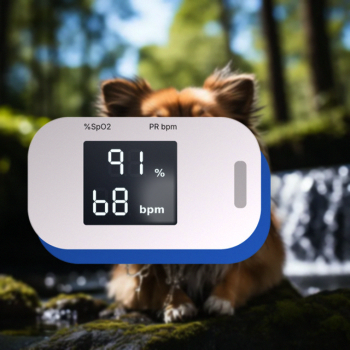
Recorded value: 91; %
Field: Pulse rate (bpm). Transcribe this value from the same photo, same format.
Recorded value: 68; bpm
